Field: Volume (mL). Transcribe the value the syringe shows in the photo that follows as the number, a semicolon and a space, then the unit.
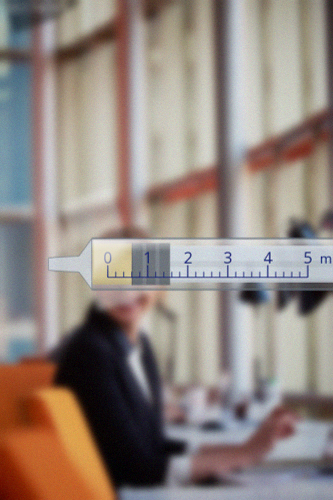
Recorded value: 0.6; mL
